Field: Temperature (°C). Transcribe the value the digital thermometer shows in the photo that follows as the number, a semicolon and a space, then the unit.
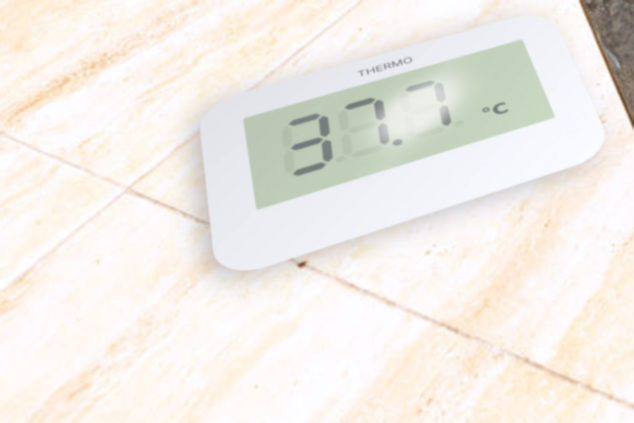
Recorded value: 37.7; °C
